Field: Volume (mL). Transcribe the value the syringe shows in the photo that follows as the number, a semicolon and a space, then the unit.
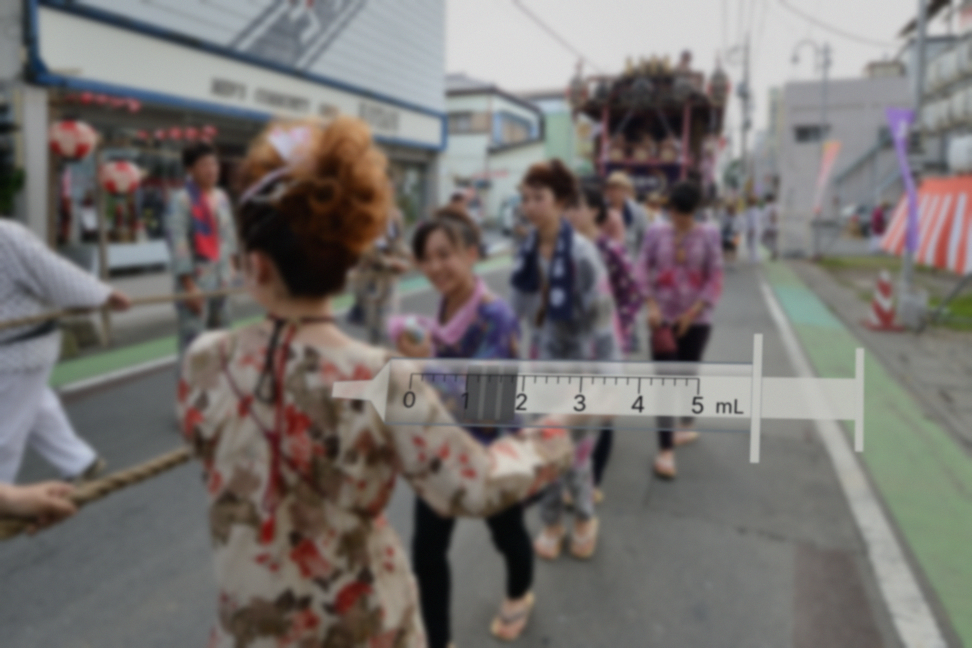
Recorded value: 1; mL
